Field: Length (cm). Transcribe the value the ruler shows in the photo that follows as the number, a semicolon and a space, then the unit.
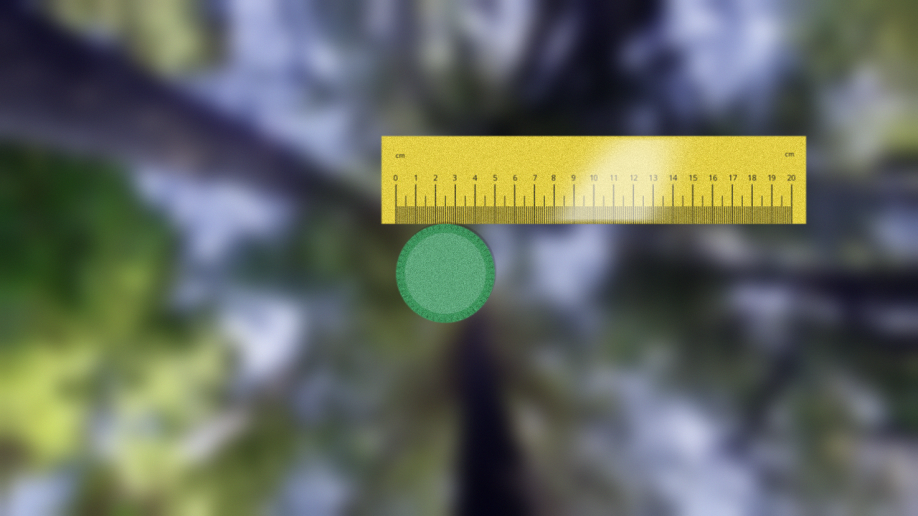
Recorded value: 5; cm
